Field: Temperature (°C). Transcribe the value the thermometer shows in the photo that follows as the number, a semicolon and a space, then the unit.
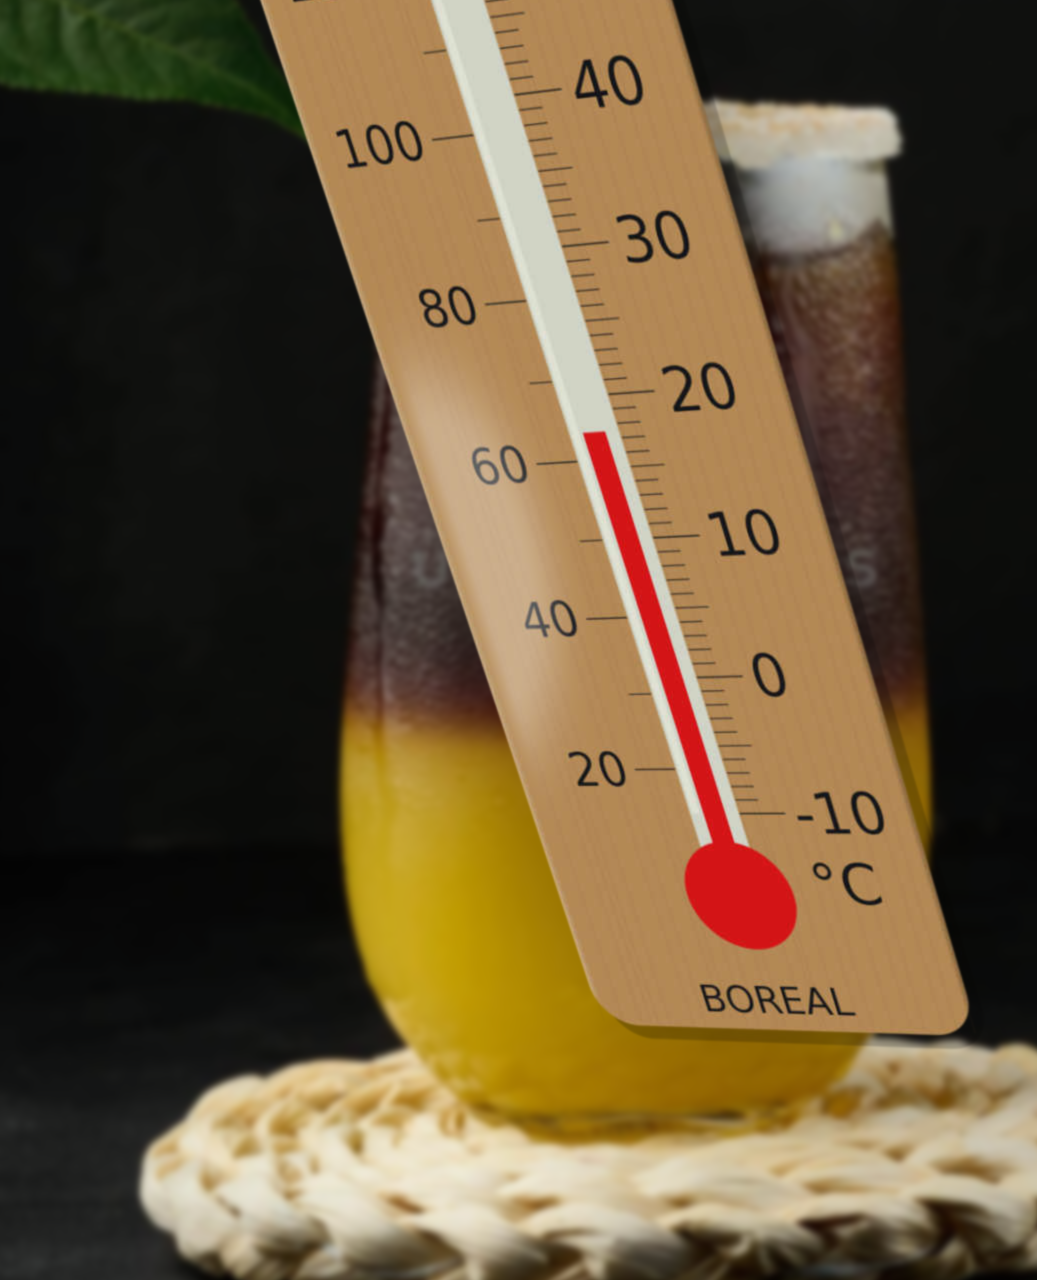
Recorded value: 17.5; °C
